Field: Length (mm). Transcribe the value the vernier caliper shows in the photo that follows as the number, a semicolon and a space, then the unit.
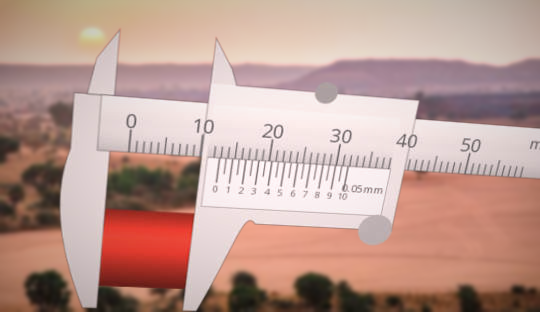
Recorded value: 12.8; mm
